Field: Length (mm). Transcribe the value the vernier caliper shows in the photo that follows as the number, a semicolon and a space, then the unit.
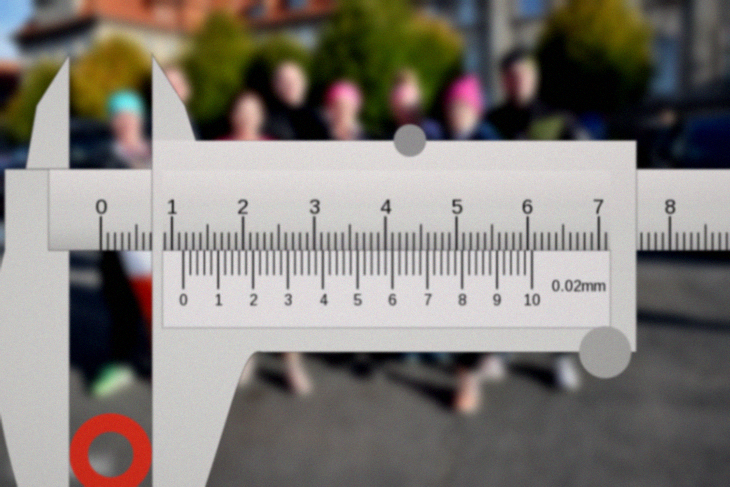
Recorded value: 11.6; mm
